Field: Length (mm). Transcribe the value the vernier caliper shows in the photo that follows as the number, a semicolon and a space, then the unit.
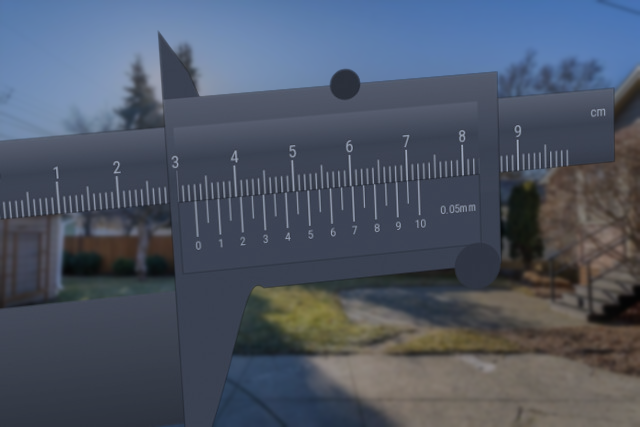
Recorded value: 33.0; mm
